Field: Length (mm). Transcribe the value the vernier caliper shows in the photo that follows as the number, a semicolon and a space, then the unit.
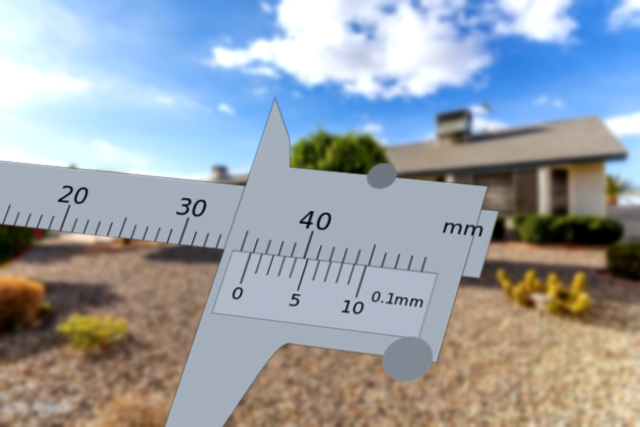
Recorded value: 35.8; mm
